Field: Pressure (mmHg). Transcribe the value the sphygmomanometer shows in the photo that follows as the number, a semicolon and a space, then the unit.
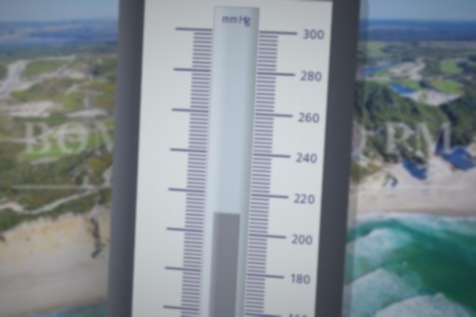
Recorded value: 210; mmHg
